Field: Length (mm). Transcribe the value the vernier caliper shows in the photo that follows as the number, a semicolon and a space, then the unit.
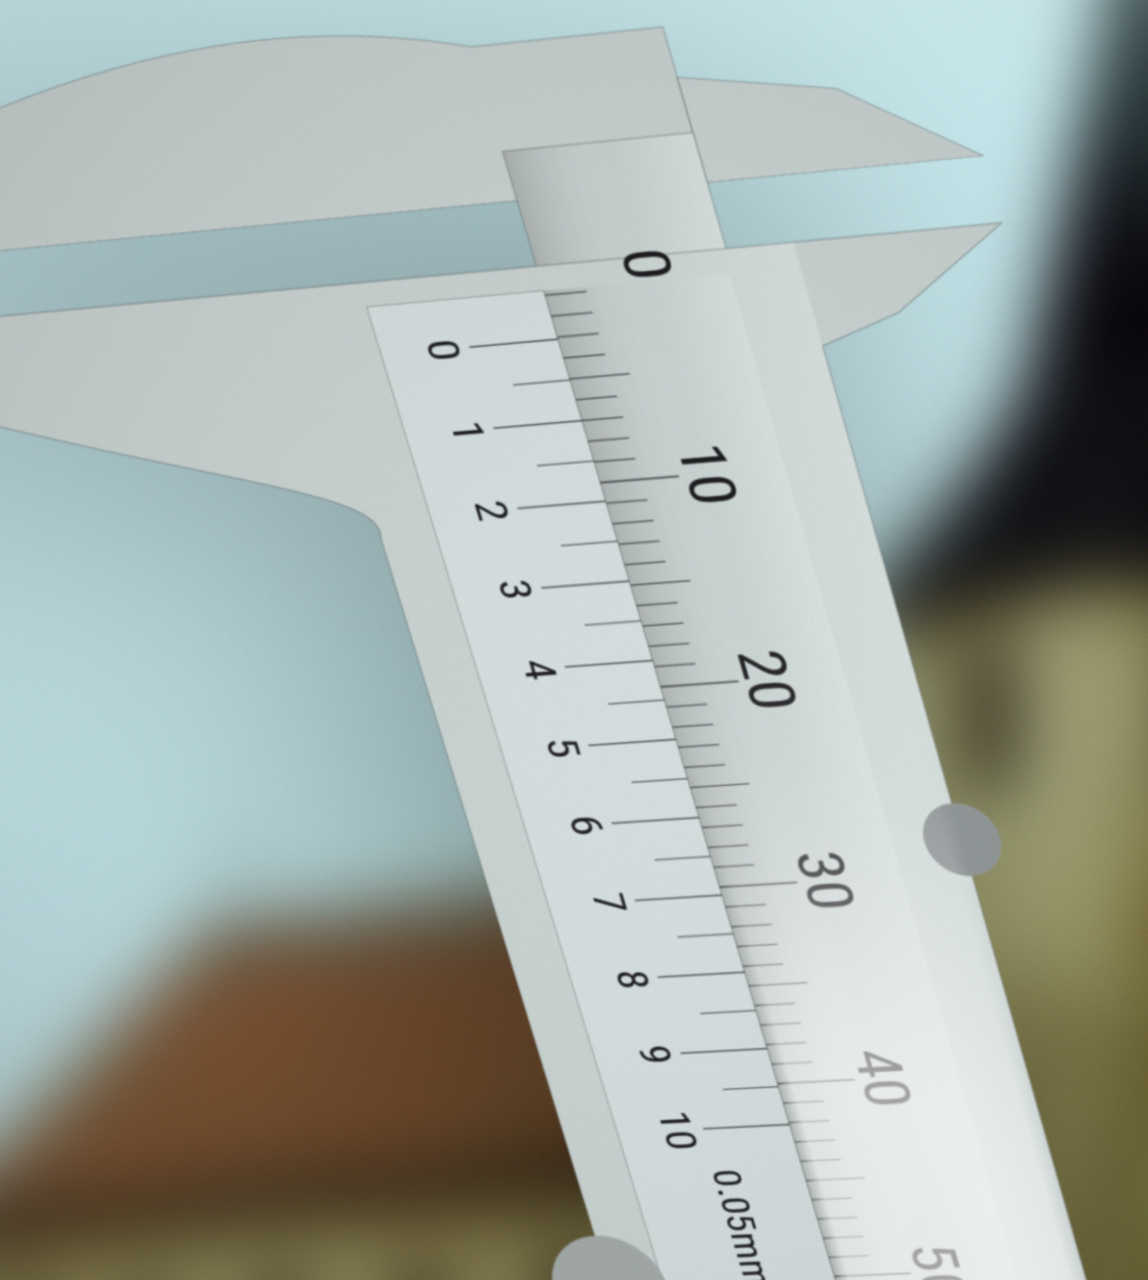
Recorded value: 3.1; mm
